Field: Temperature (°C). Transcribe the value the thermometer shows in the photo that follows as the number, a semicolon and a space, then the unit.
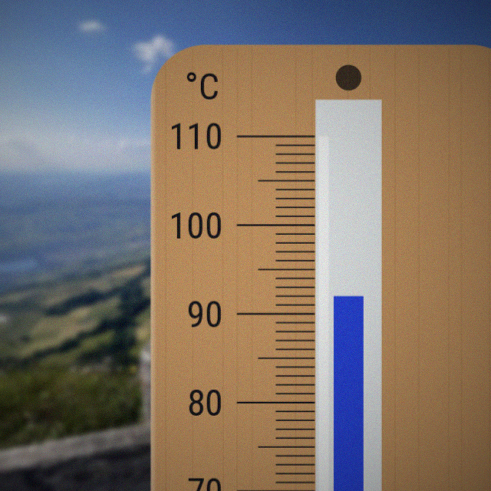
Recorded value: 92; °C
